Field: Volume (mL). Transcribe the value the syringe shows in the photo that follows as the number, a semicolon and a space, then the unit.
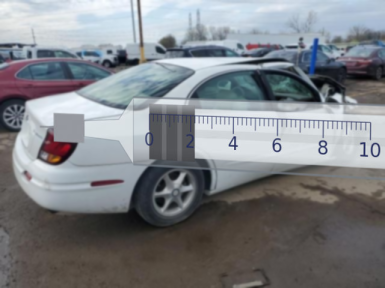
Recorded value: 0; mL
